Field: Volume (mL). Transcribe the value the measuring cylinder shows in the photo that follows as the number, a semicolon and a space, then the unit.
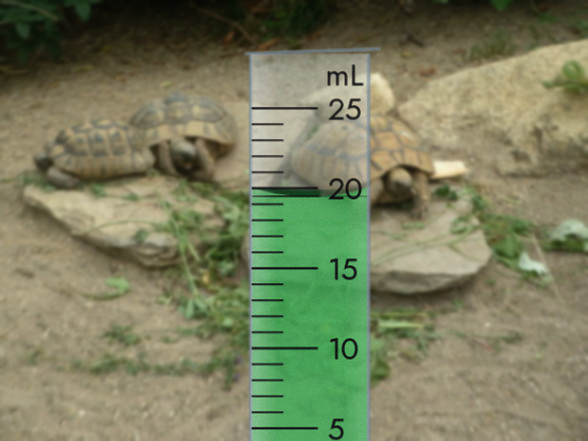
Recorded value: 19.5; mL
